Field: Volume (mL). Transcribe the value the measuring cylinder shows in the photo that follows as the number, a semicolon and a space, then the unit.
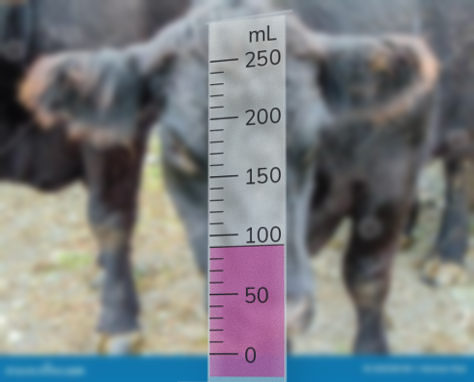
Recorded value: 90; mL
